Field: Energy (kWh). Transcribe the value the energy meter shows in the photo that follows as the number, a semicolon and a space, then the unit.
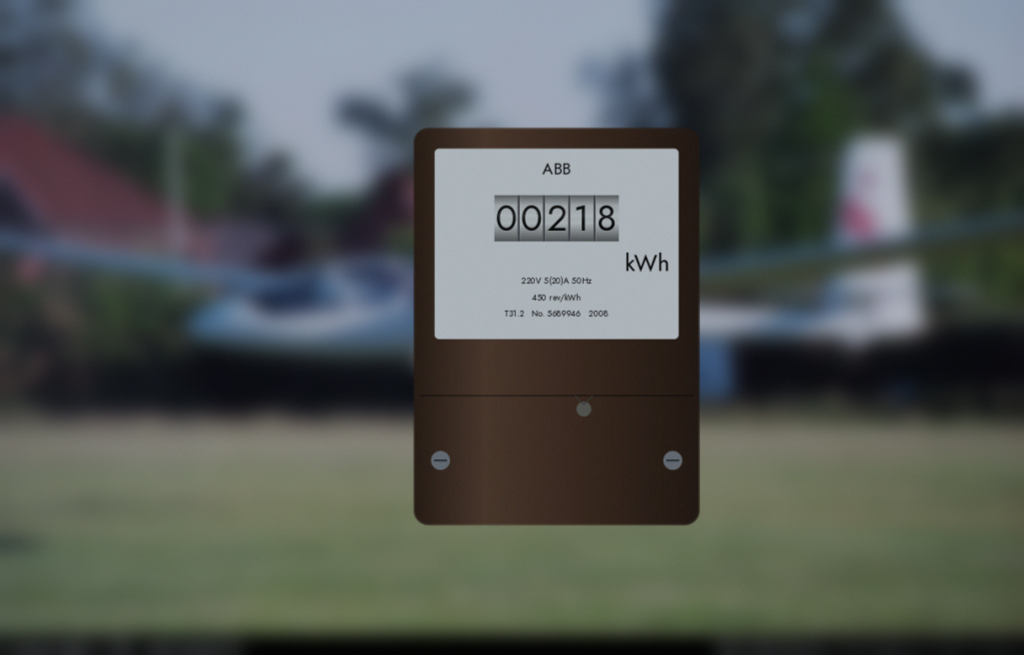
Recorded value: 218; kWh
